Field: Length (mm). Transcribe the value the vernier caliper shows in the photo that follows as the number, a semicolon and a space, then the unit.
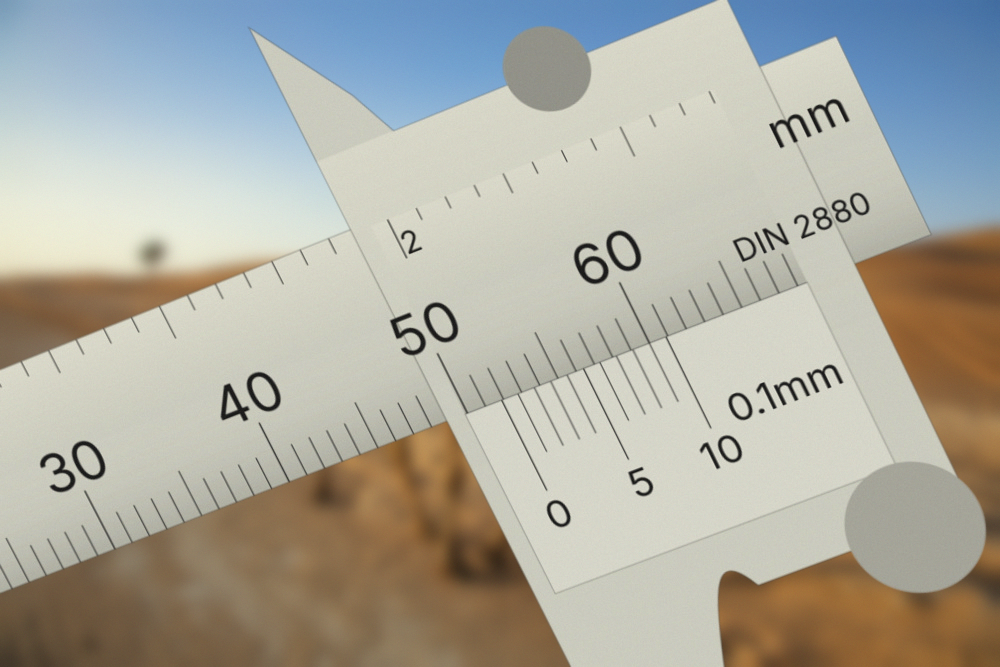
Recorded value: 51.9; mm
